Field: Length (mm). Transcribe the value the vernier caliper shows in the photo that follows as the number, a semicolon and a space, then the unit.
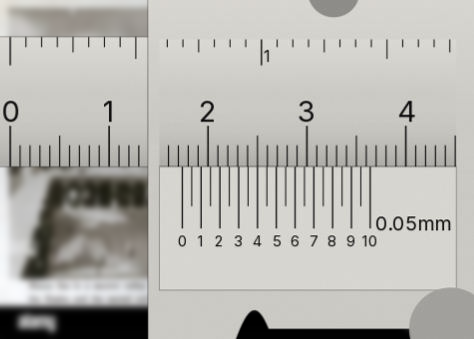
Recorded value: 17.4; mm
